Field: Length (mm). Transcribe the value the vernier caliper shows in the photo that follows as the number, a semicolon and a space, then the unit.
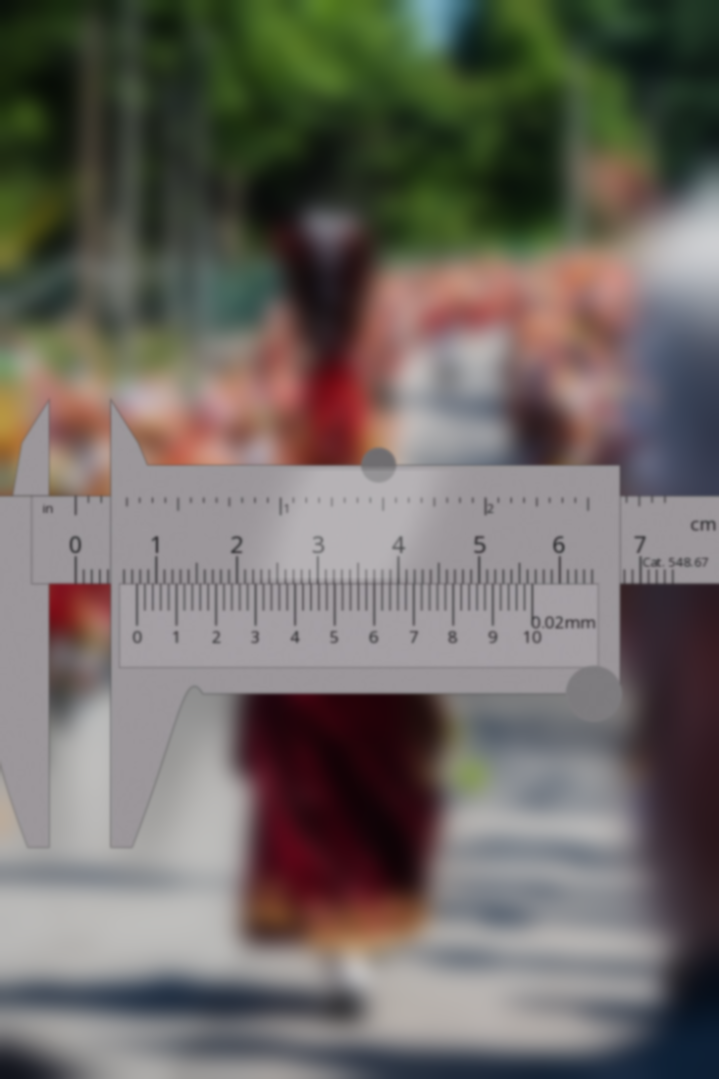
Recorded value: 7.6; mm
